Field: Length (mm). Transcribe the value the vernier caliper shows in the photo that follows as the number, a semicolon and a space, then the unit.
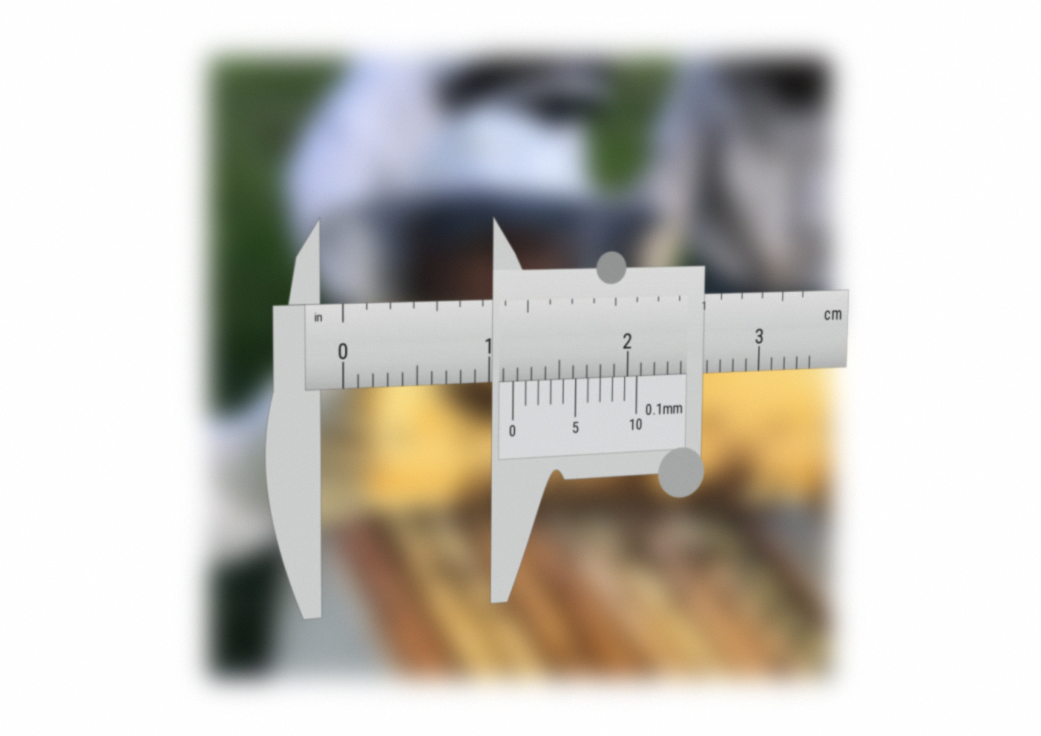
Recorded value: 11.7; mm
